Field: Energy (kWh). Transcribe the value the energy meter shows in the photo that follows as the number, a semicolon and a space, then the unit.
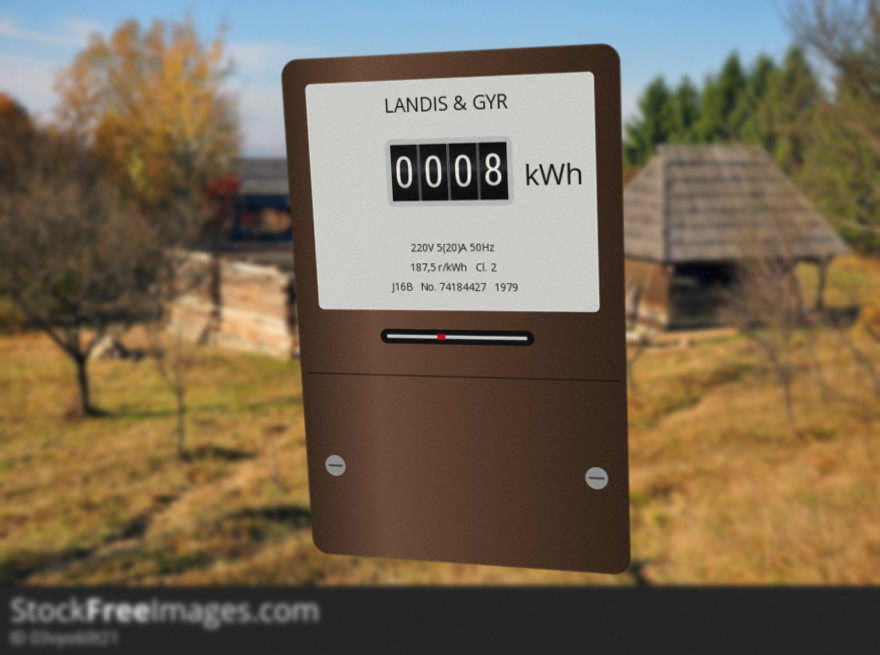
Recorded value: 8; kWh
